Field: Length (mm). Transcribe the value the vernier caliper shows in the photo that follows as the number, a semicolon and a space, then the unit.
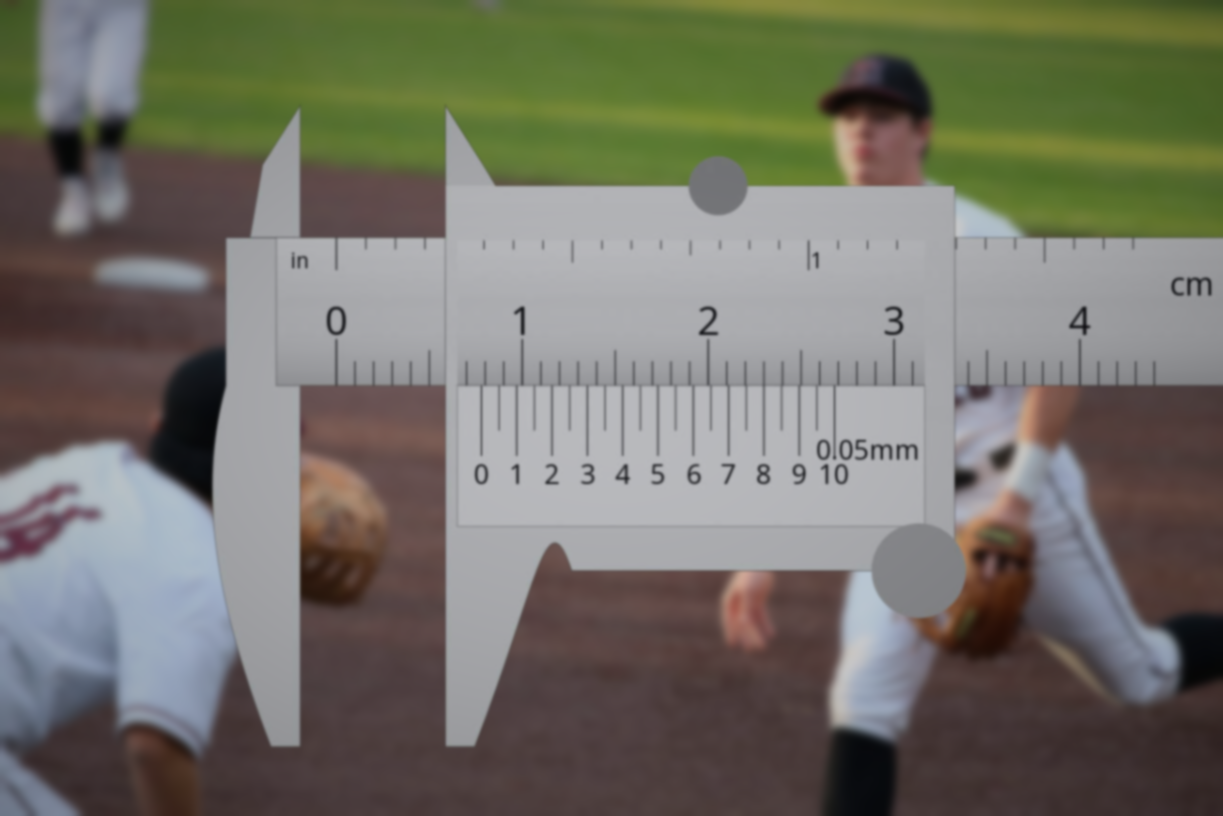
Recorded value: 7.8; mm
